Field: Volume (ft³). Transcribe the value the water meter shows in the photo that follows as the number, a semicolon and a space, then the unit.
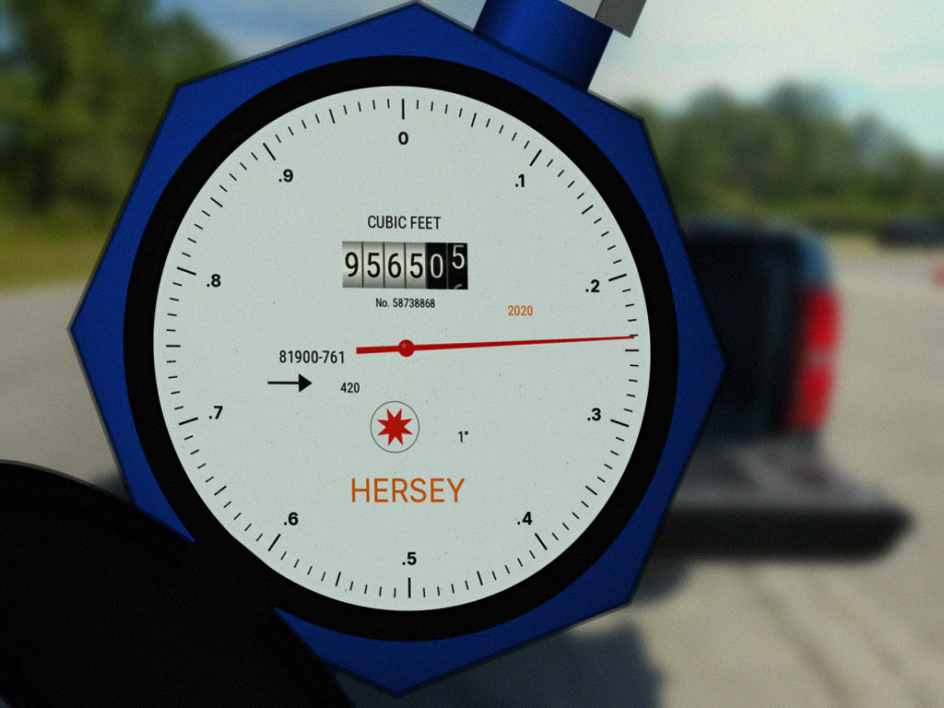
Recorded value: 956505.24; ft³
